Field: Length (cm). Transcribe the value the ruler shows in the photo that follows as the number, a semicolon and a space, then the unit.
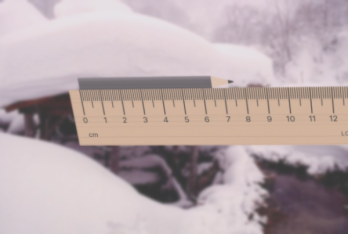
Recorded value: 7.5; cm
